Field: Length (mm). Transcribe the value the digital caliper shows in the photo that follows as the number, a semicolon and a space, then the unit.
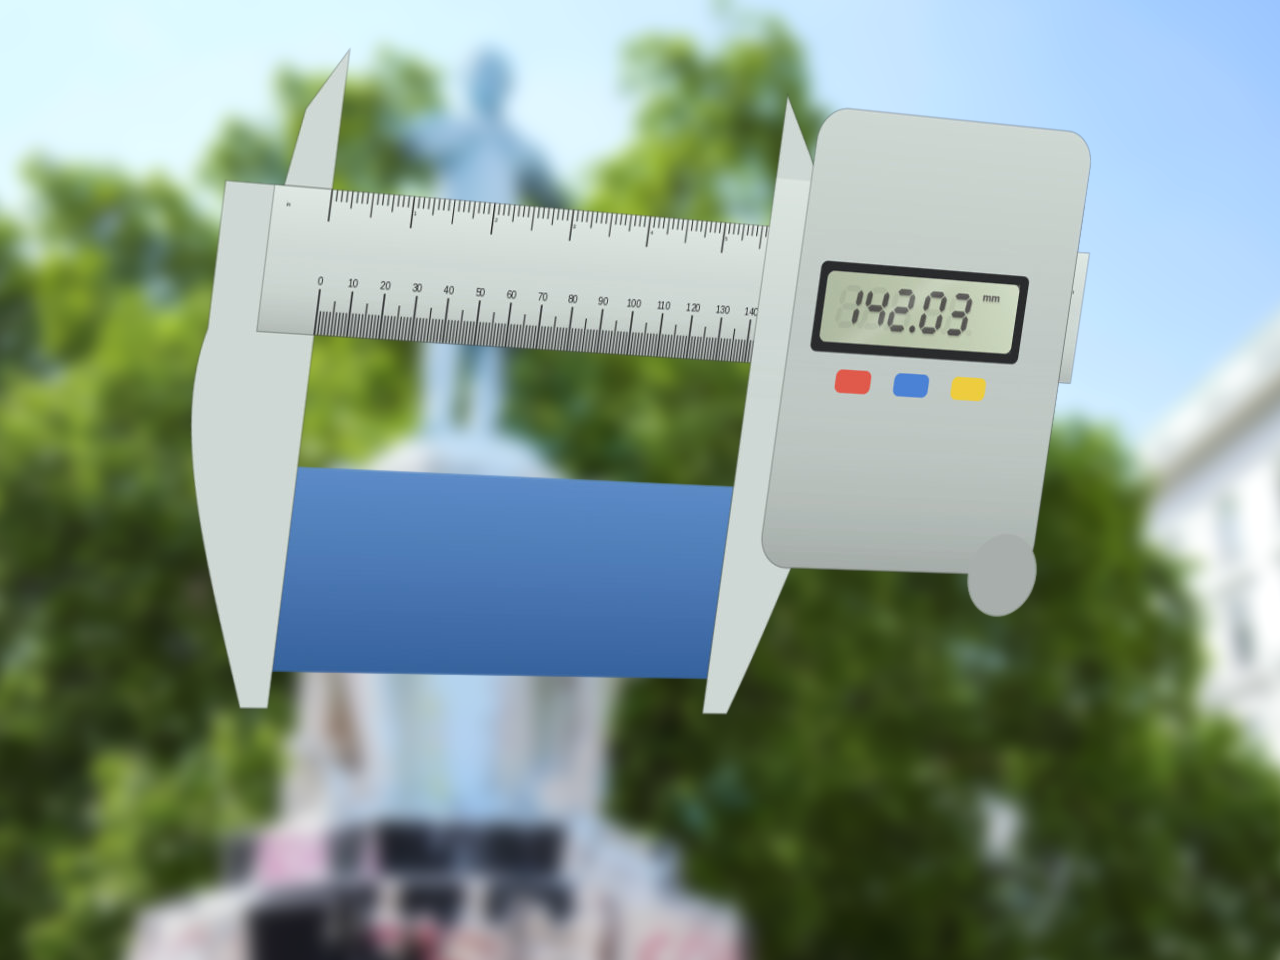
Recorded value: 142.03; mm
